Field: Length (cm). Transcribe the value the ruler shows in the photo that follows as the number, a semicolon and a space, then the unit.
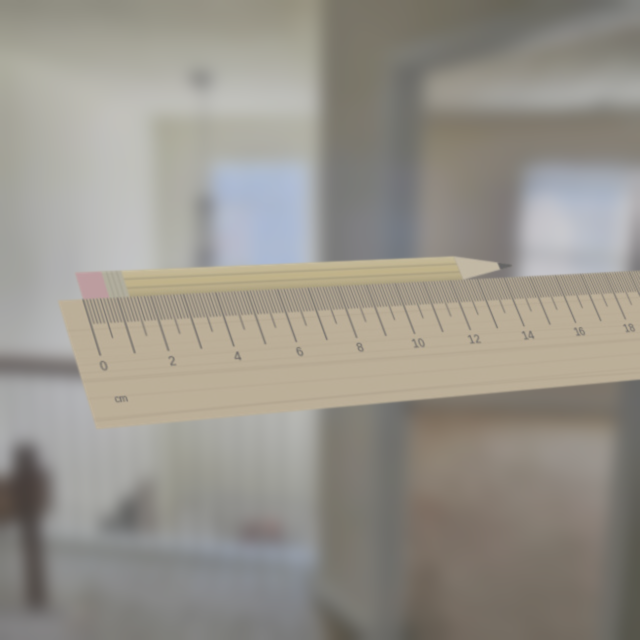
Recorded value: 14.5; cm
